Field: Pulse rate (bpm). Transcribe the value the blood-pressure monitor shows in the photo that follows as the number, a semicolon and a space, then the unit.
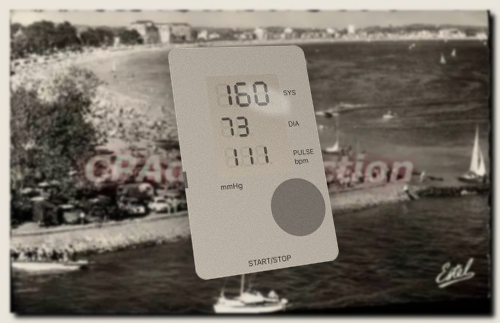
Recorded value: 111; bpm
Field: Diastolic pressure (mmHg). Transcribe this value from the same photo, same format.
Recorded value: 73; mmHg
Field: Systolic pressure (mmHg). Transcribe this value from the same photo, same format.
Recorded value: 160; mmHg
